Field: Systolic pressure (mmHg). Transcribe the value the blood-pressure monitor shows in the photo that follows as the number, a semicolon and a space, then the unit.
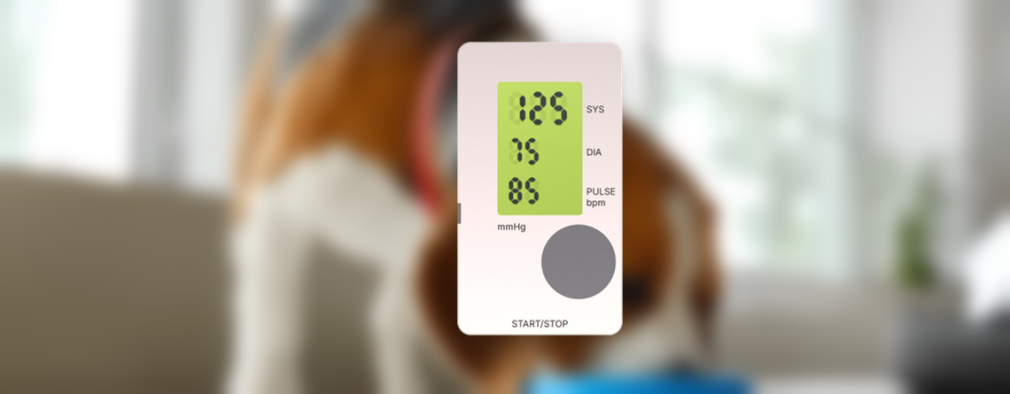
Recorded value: 125; mmHg
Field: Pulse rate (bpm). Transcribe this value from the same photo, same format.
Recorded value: 85; bpm
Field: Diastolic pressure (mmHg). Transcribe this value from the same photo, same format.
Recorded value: 75; mmHg
